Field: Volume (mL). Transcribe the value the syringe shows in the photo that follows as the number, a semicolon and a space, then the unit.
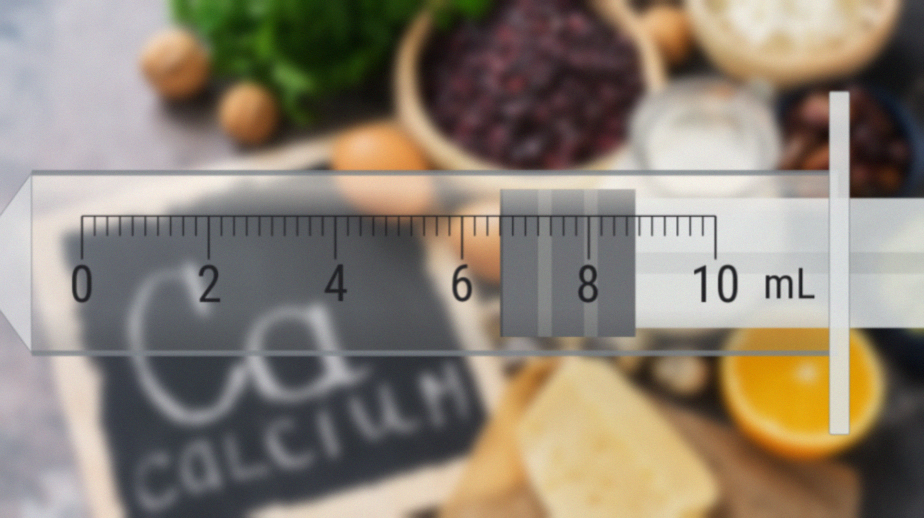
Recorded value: 6.6; mL
